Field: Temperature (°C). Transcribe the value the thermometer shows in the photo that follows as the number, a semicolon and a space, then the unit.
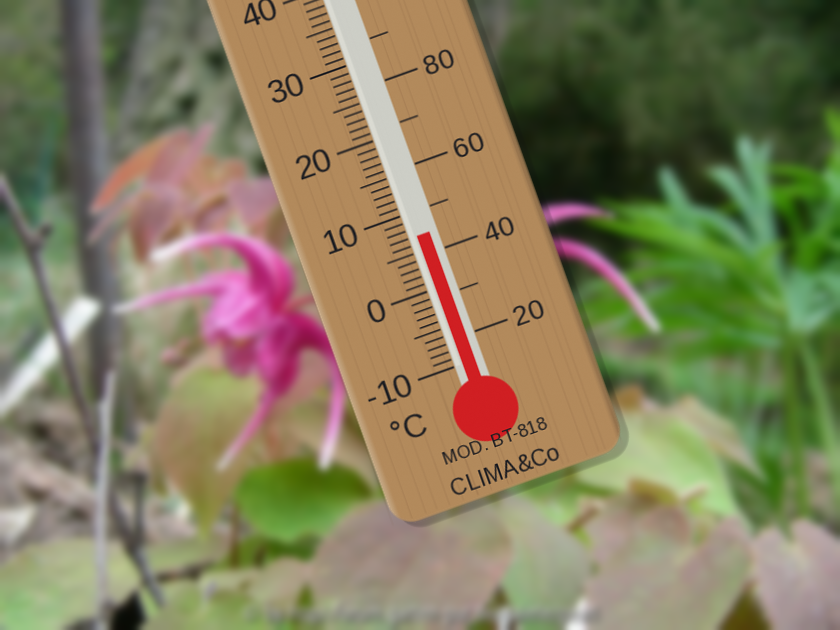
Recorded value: 7; °C
